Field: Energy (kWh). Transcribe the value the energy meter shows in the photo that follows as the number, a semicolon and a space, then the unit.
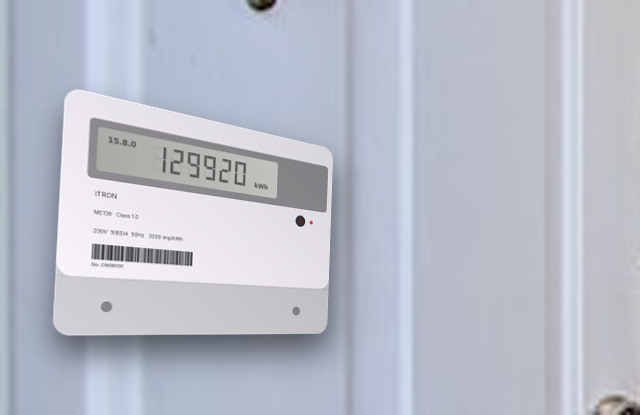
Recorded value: 129920; kWh
